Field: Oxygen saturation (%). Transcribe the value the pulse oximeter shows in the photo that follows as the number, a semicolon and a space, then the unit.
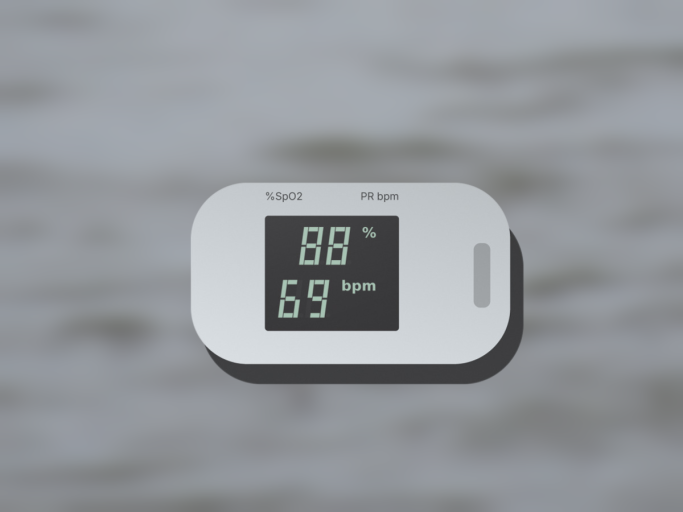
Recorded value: 88; %
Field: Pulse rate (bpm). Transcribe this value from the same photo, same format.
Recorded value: 69; bpm
